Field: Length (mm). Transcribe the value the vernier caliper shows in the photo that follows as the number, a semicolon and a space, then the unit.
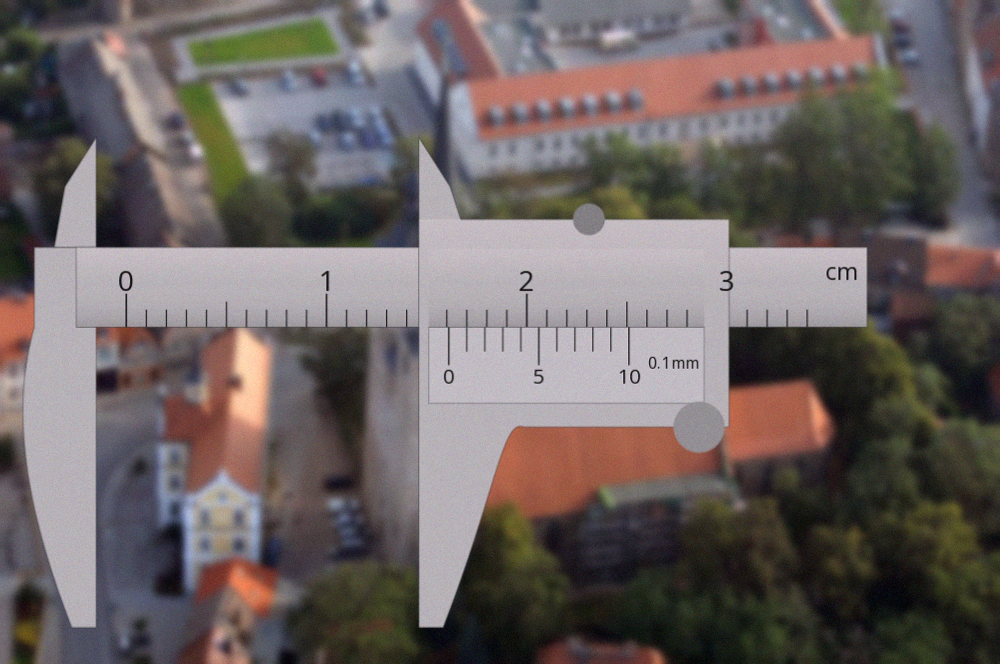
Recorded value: 16.1; mm
